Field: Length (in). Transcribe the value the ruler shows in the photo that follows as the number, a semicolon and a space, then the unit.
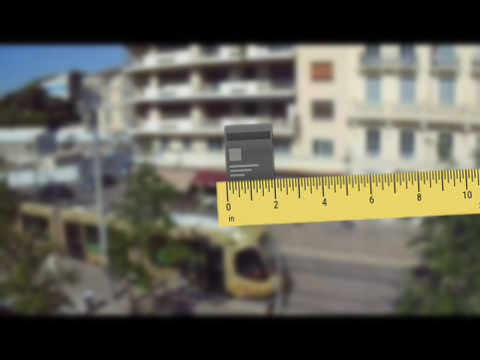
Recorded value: 2; in
